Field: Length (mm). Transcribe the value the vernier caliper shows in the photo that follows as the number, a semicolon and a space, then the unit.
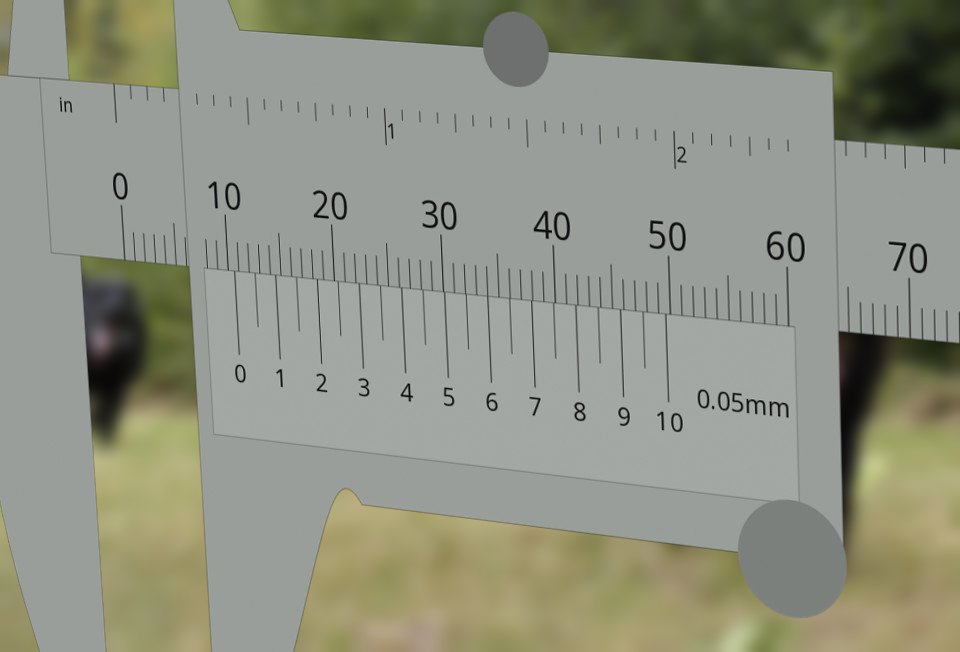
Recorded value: 10.6; mm
